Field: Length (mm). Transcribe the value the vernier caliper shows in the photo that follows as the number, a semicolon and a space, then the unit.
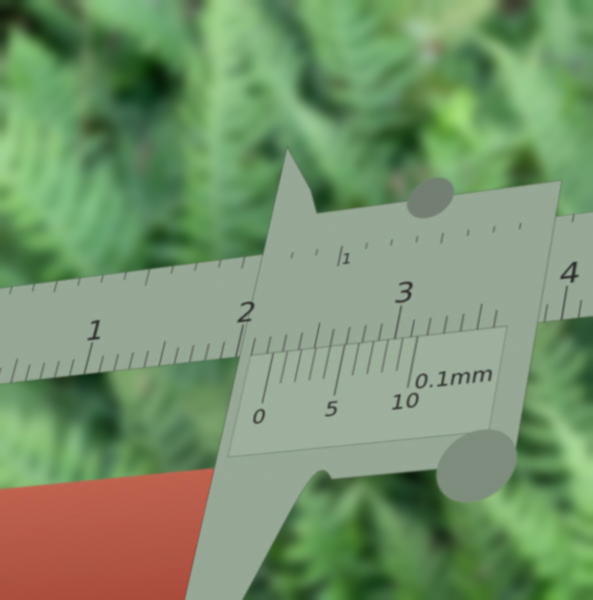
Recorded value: 22.4; mm
